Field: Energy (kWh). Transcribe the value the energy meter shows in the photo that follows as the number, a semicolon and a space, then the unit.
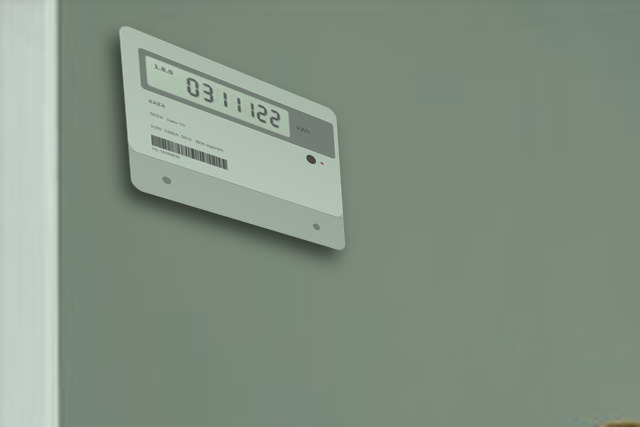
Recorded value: 311122; kWh
